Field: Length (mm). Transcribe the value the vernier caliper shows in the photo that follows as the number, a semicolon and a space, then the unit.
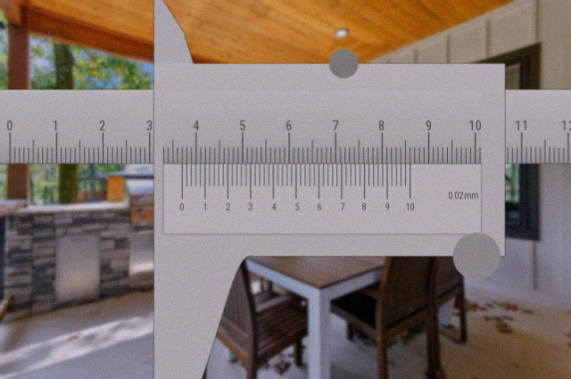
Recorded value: 37.0; mm
